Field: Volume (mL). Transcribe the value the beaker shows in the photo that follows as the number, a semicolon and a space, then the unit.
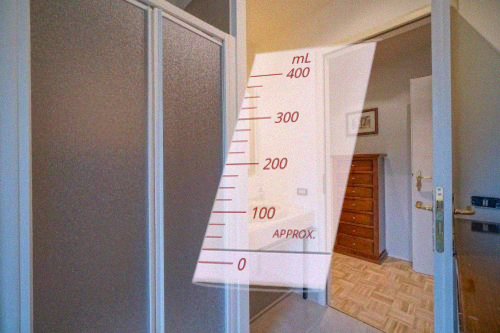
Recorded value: 25; mL
